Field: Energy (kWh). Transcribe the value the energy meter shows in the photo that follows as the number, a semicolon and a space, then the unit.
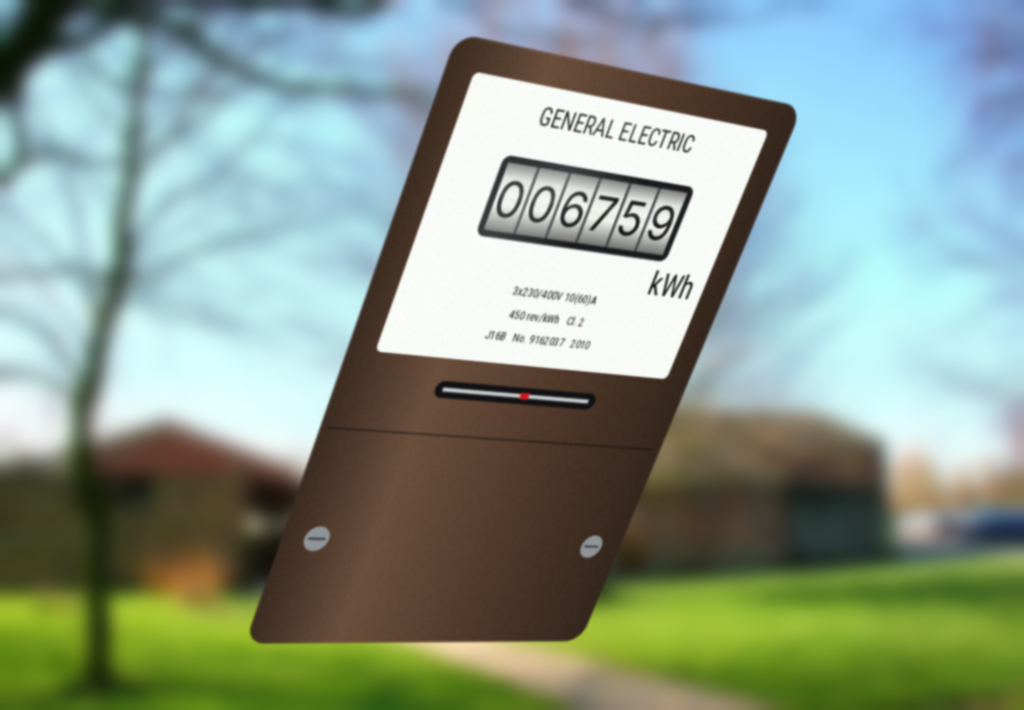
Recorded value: 6759; kWh
